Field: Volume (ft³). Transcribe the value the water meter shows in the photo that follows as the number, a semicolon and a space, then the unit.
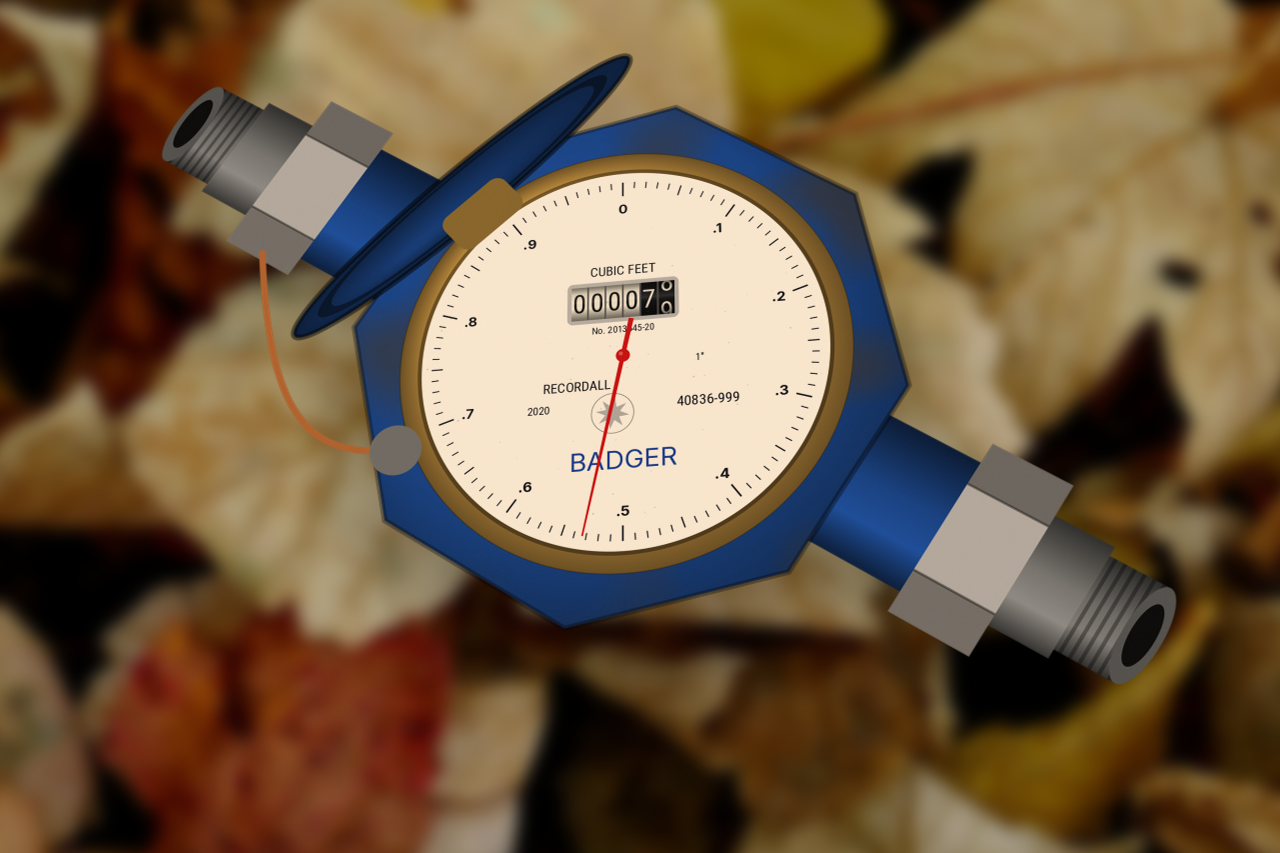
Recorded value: 78.53; ft³
